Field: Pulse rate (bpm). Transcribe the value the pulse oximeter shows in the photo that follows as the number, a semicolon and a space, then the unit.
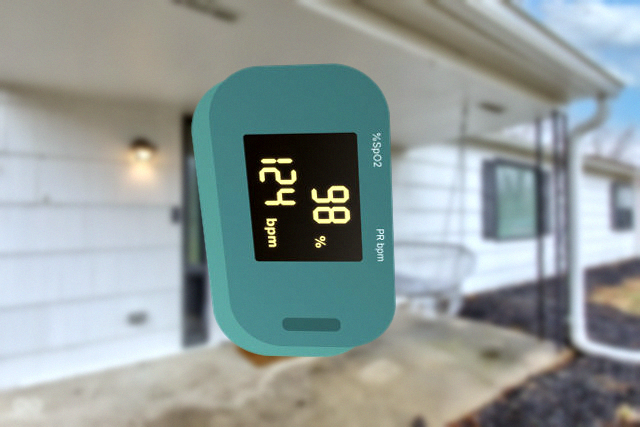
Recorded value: 124; bpm
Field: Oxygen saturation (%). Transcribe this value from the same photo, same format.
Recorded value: 98; %
